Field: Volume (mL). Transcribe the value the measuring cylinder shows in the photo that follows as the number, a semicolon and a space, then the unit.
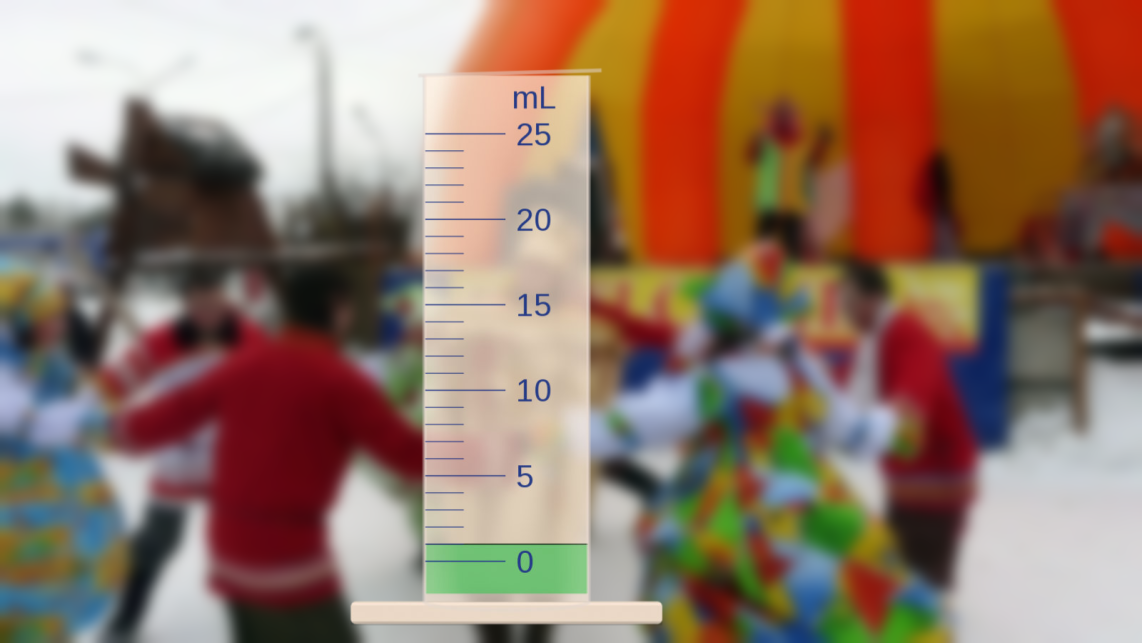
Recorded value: 1; mL
